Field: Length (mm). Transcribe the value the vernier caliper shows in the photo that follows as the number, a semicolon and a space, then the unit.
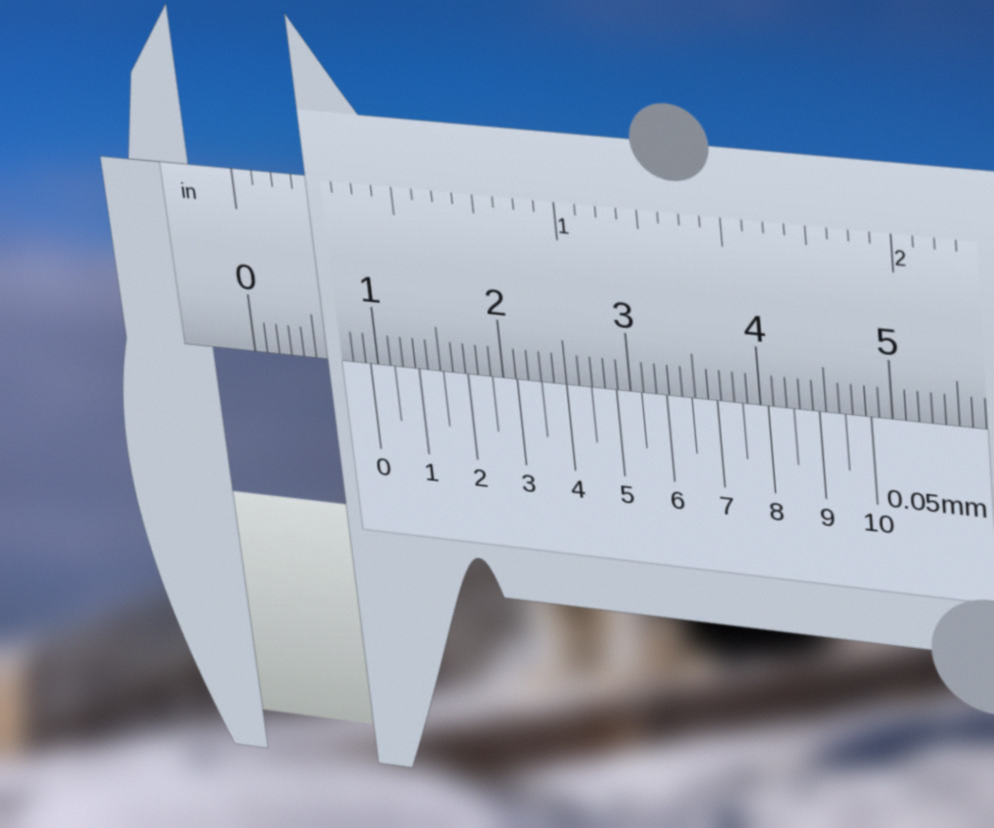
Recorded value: 9.4; mm
